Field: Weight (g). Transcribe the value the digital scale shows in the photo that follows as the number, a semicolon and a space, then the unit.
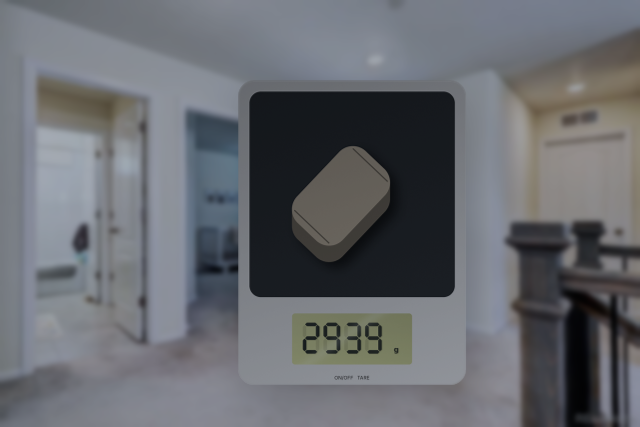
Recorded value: 2939; g
